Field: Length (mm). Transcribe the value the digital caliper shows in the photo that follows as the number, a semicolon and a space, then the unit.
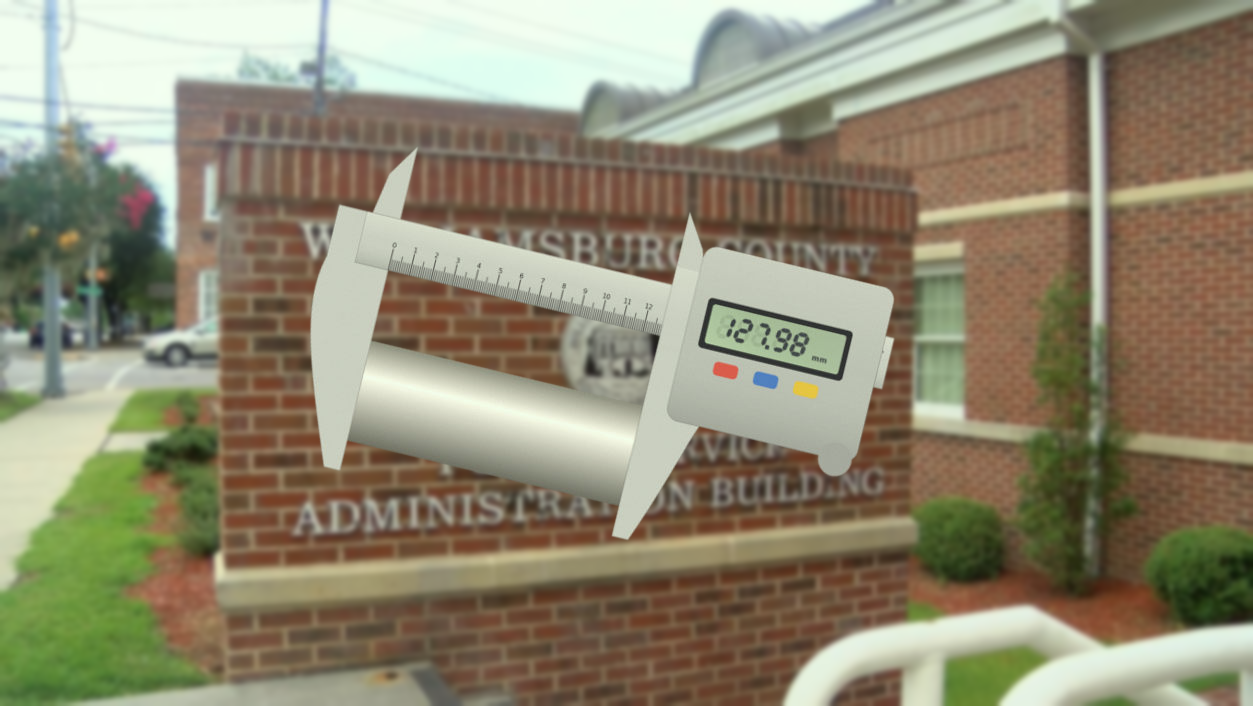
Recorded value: 127.98; mm
